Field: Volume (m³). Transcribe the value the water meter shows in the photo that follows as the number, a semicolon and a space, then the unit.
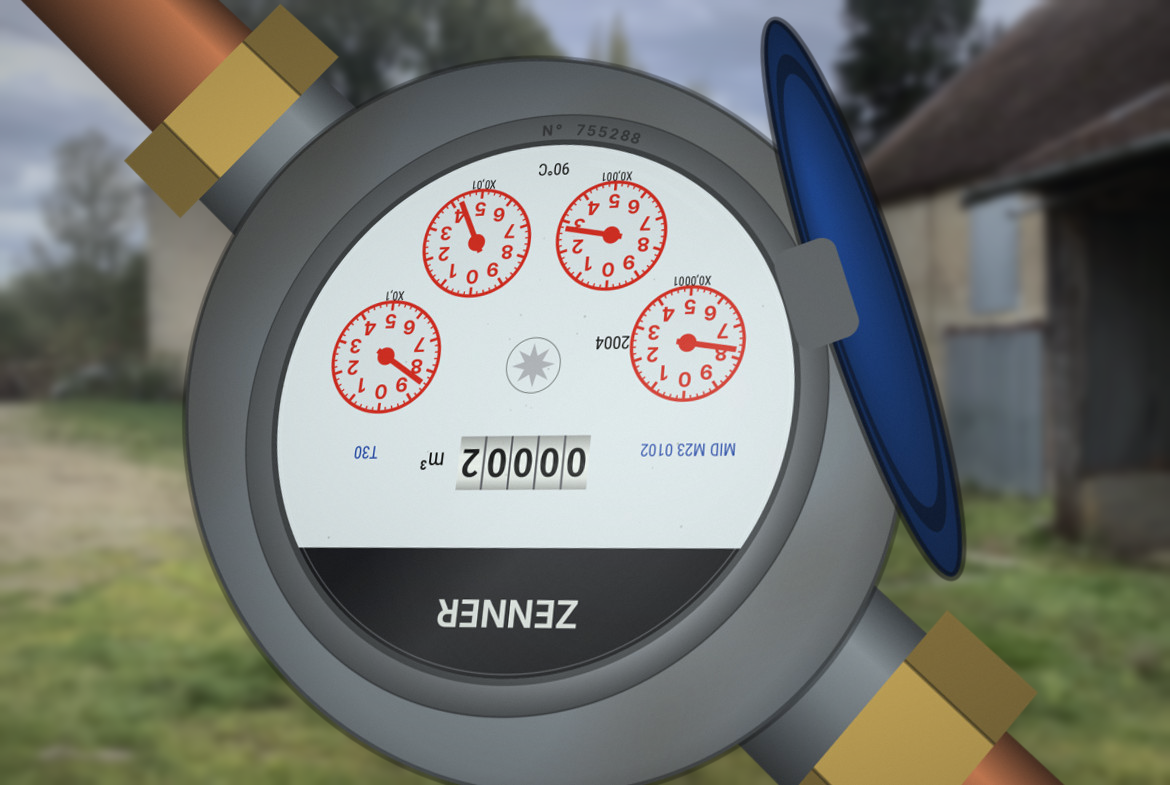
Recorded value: 2.8427; m³
